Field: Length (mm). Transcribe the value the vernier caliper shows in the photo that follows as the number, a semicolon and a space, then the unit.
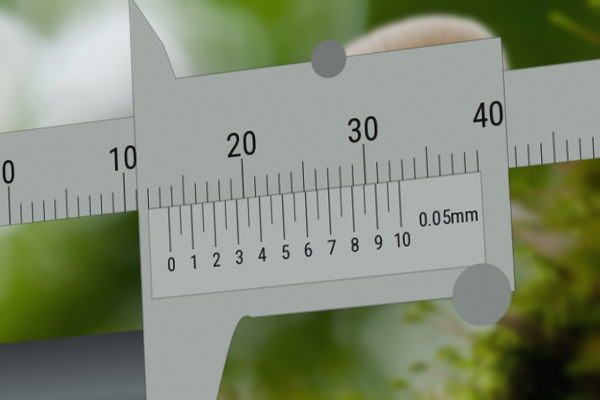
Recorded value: 13.7; mm
